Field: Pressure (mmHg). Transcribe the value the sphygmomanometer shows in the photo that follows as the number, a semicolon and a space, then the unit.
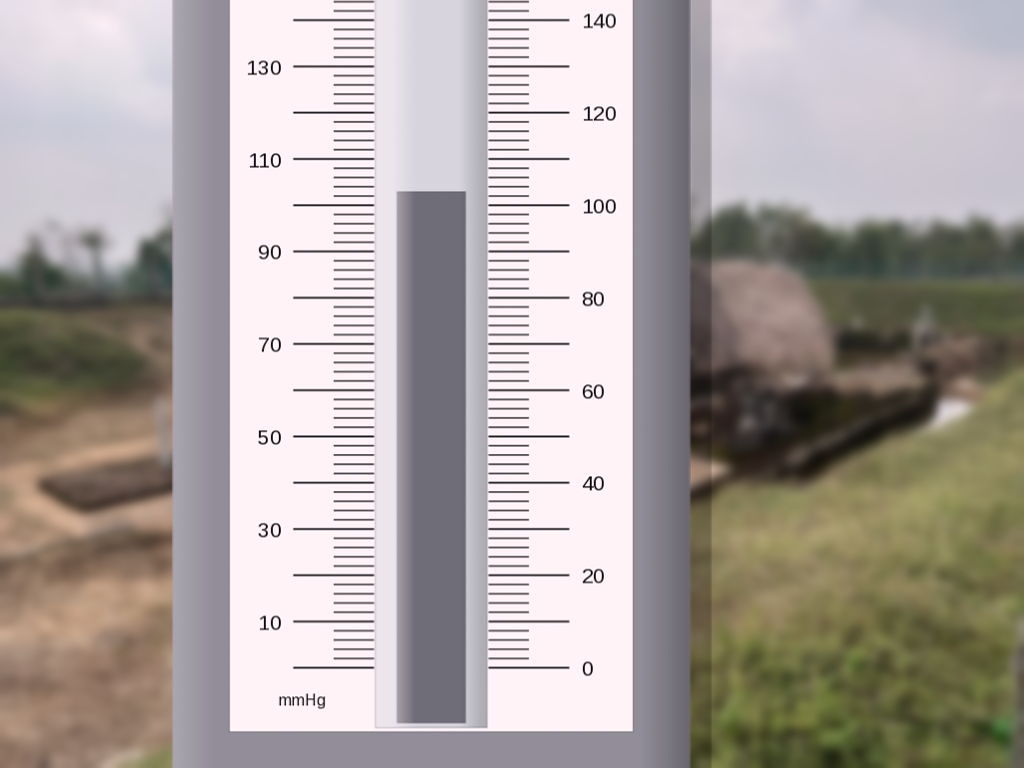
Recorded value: 103; mmHg
